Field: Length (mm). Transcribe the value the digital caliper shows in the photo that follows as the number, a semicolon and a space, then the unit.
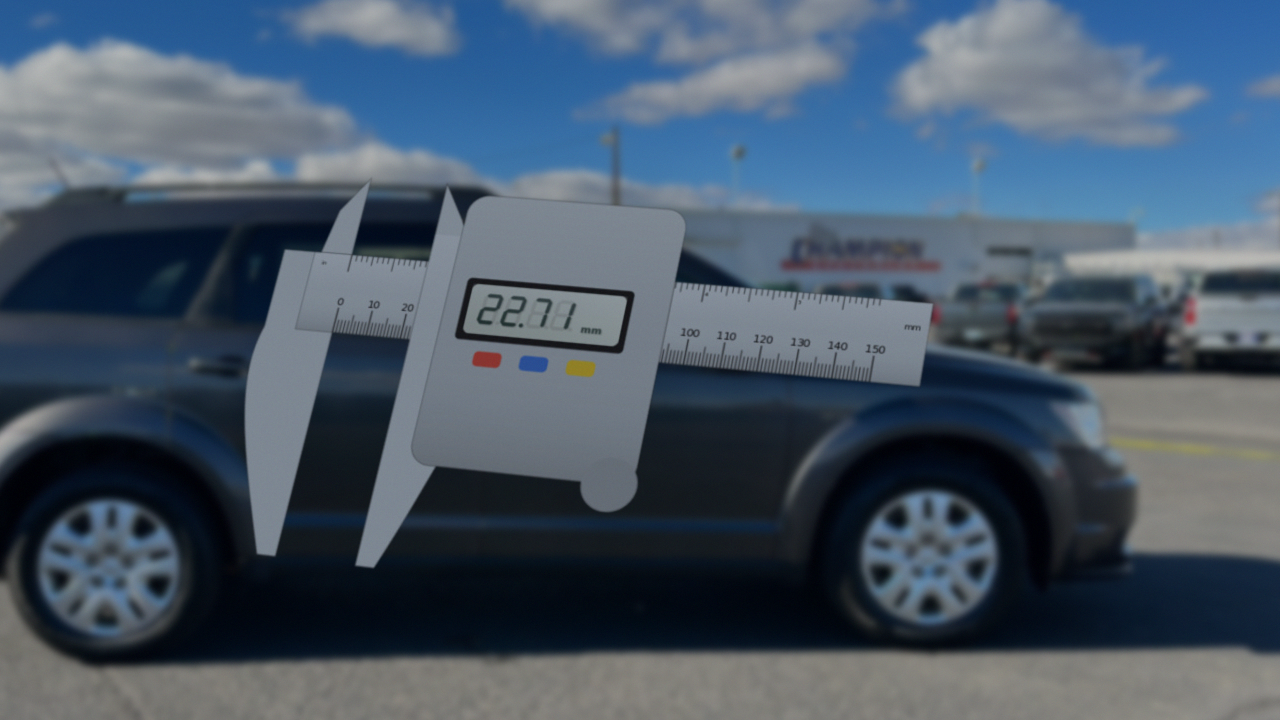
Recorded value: 22.71; mm
